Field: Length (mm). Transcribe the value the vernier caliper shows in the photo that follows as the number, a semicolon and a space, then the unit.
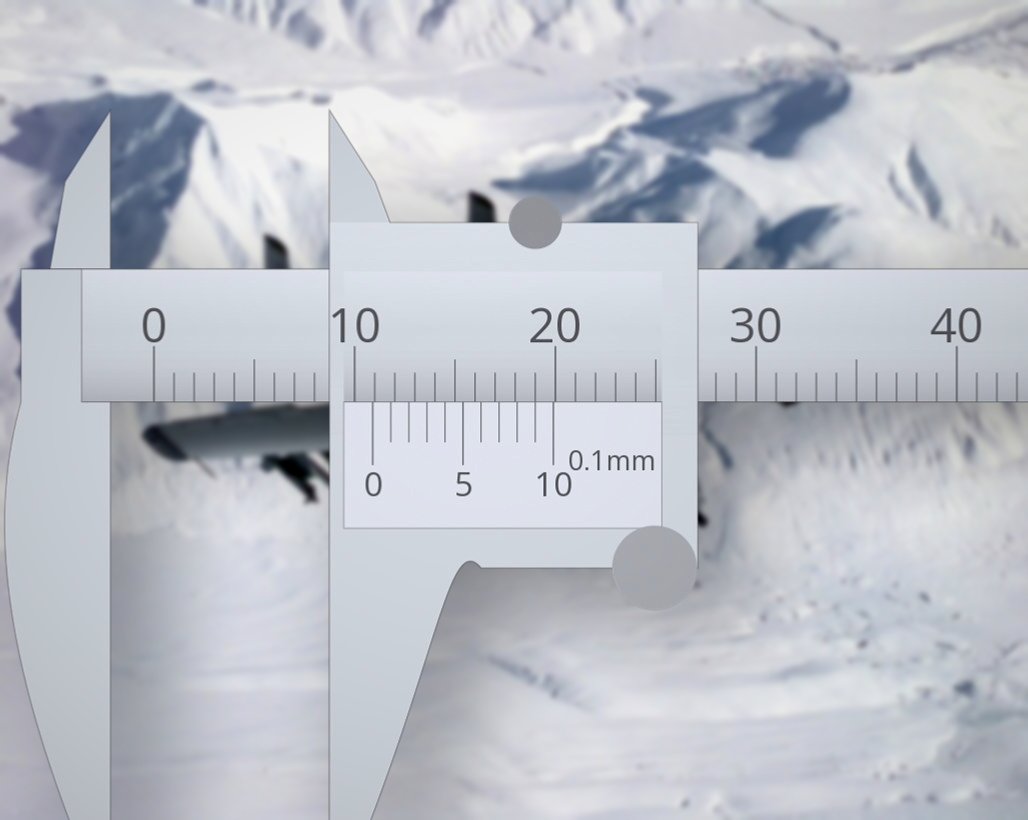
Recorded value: 10.9; mm
